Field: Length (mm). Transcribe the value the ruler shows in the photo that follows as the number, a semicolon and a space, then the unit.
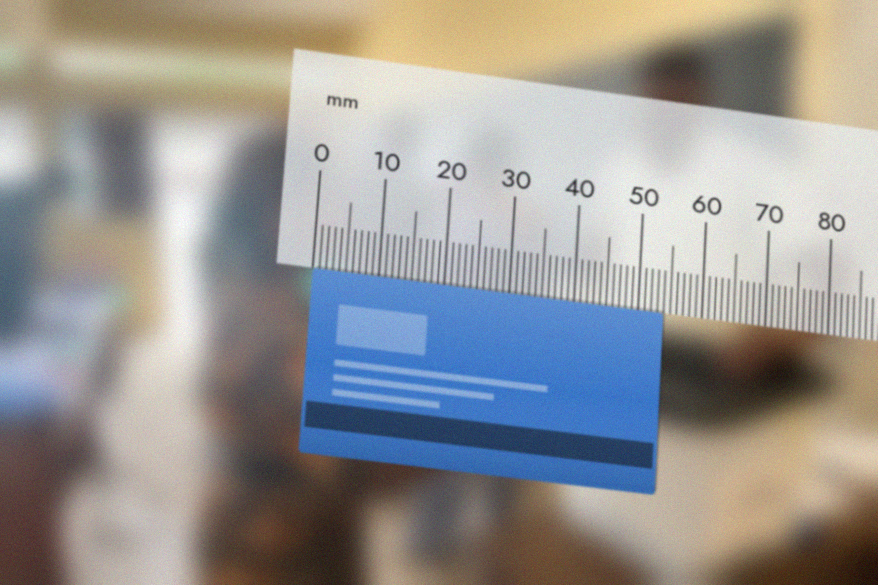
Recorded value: 54; mm
